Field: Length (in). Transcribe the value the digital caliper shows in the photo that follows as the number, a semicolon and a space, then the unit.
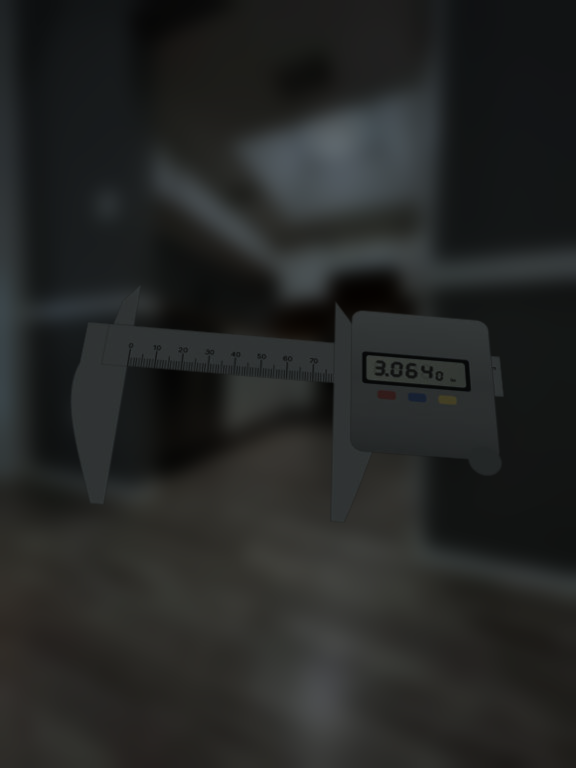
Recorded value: 3.0640; in
